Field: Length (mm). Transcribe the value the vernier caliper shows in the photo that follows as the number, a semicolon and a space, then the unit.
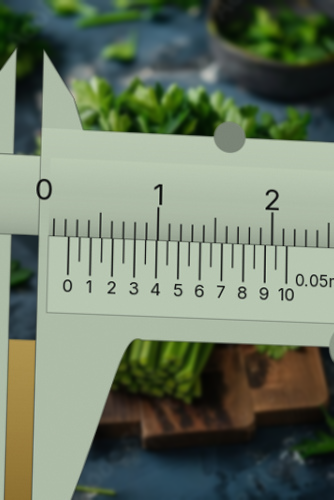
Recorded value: 2.3; mm
